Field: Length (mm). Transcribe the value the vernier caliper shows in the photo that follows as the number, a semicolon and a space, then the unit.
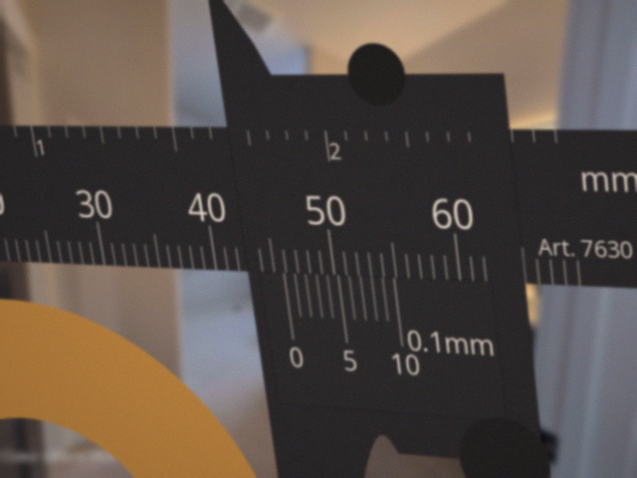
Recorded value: 45.8; mm
